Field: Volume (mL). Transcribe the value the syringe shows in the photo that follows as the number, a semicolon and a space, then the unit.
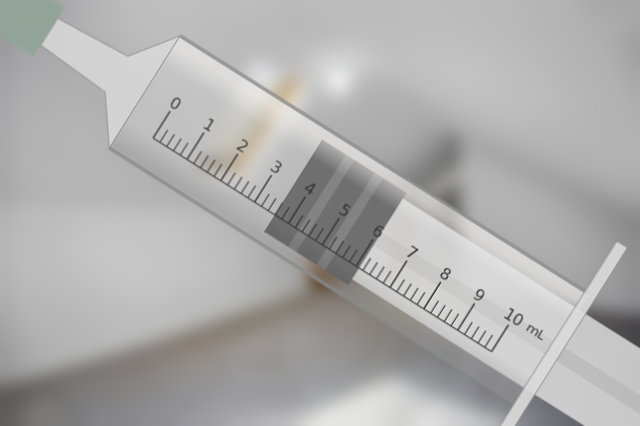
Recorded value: 3.6; mL
